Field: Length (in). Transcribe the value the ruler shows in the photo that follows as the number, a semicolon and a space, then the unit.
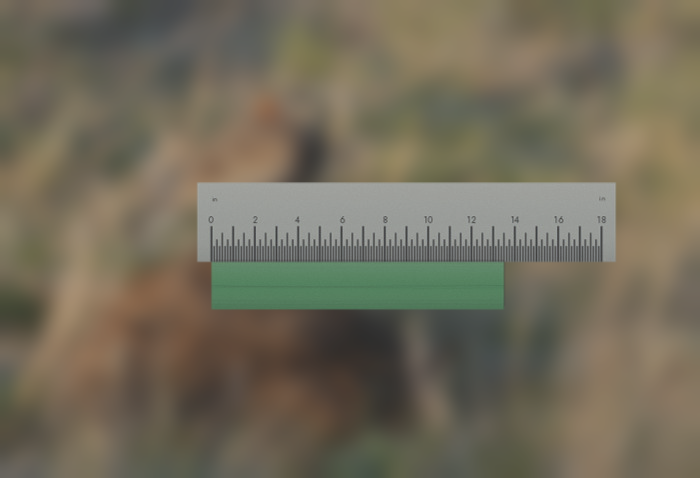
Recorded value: 13.5; in
